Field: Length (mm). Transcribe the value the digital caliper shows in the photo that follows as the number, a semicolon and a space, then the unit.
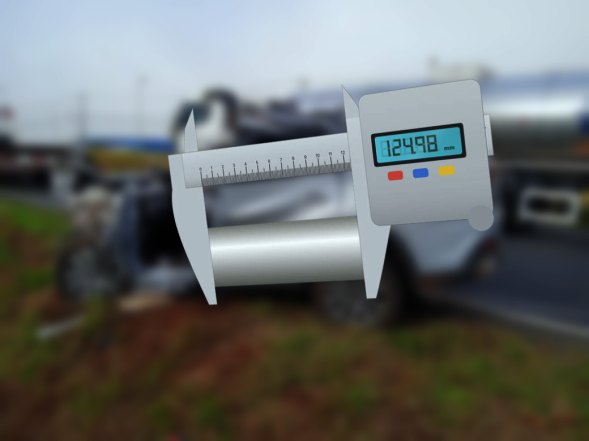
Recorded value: 124.98; mm
